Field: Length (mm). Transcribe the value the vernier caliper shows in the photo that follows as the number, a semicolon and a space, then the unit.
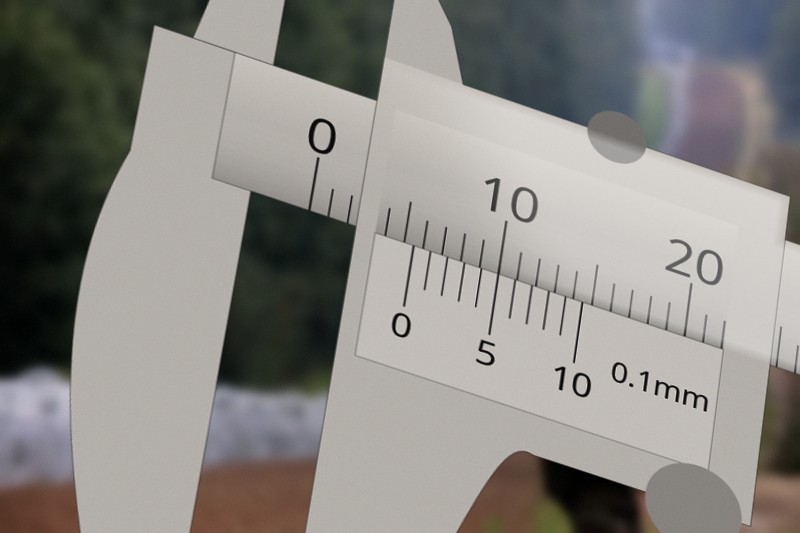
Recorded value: 5.5; mm
